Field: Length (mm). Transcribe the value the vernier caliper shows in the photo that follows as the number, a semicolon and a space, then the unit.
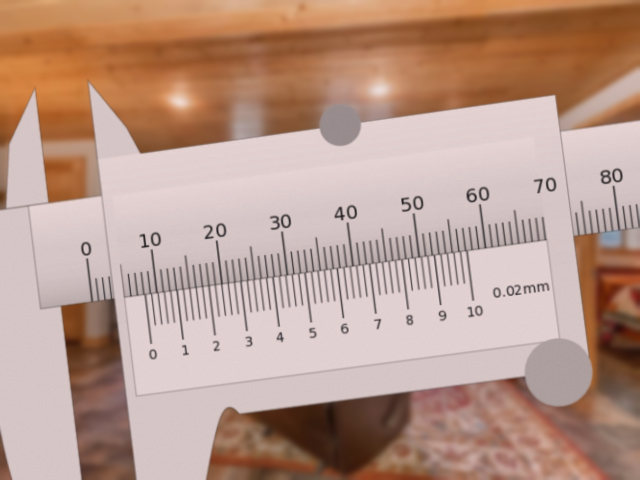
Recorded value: 8.2; mm
